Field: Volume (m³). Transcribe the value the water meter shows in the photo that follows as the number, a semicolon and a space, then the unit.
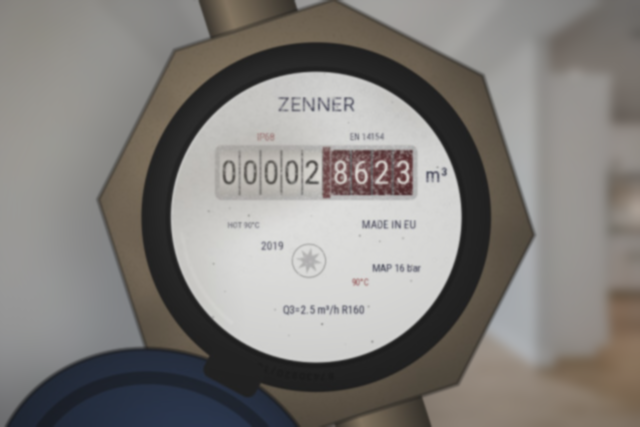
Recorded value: 2.8623; m³
